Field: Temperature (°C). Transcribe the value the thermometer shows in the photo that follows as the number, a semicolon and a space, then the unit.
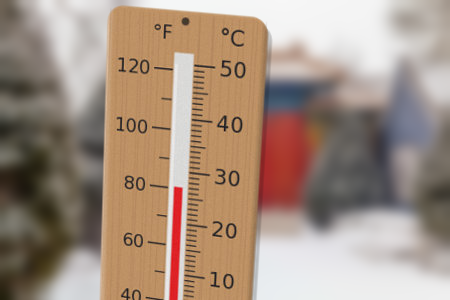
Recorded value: 27; °C
